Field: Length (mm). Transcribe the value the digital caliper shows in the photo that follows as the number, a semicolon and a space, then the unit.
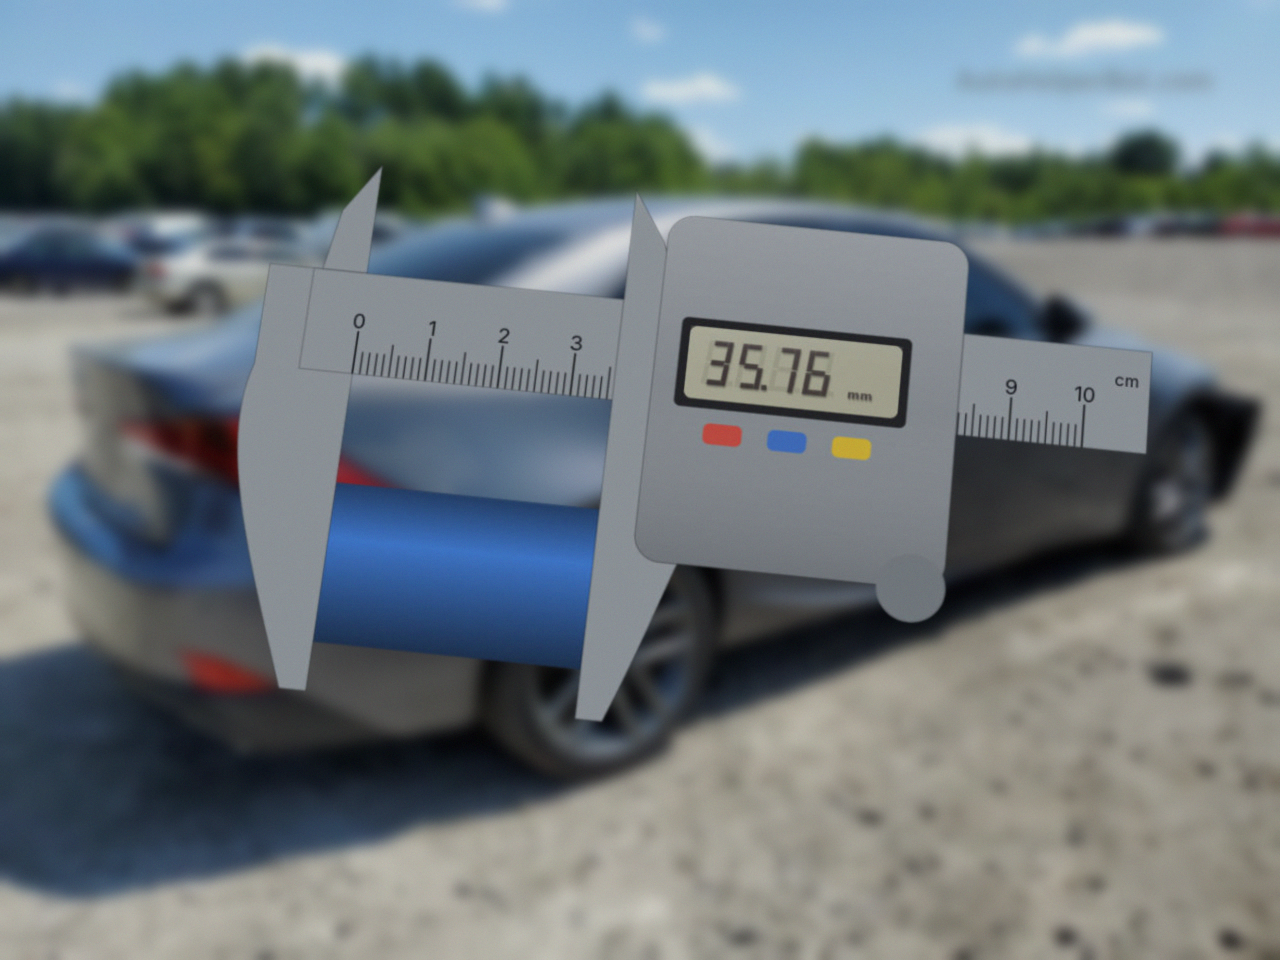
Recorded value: 35.76; mm
